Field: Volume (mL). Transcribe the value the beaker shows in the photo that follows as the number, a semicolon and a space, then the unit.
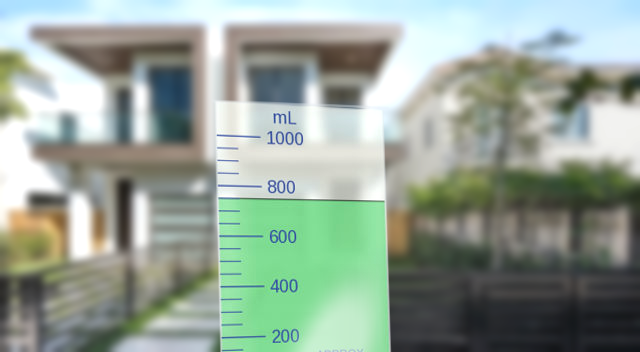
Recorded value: 750; mL
